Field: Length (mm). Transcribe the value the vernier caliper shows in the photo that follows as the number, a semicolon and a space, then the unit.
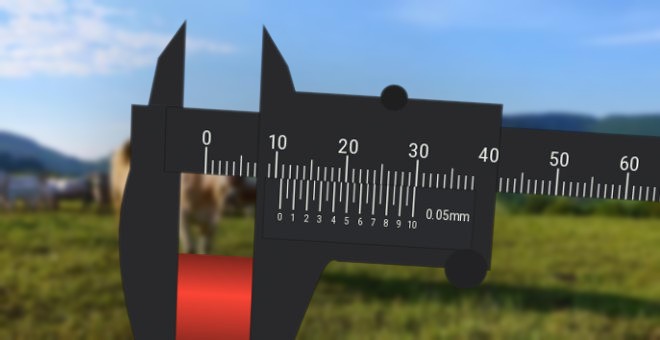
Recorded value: 10.8; mm
